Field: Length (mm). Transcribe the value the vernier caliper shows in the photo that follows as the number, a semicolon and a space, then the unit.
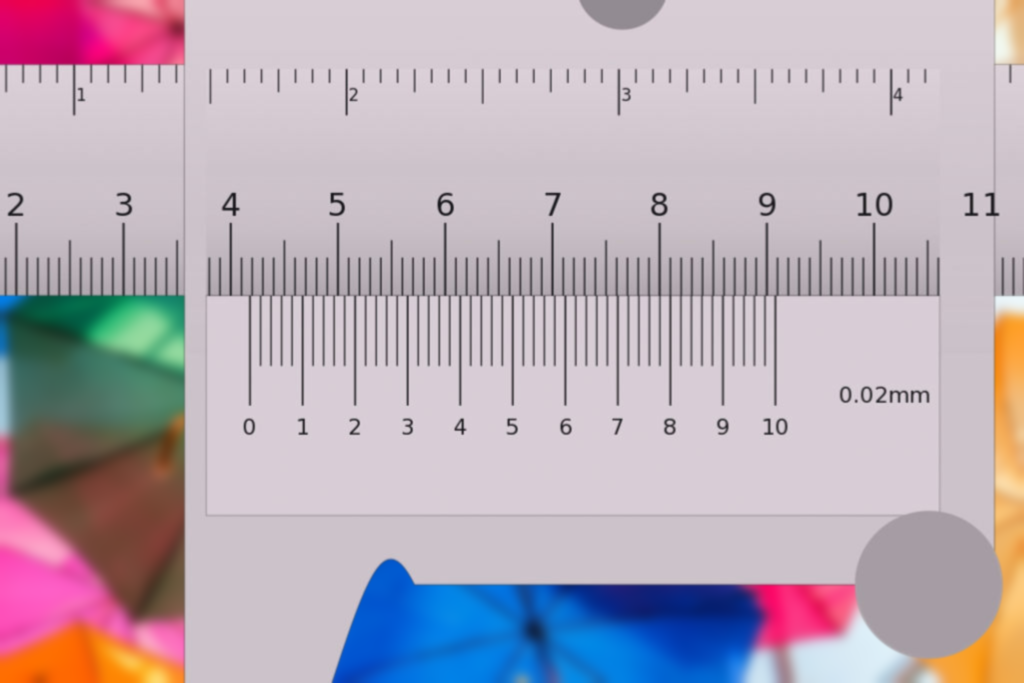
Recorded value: 41.8; mm
